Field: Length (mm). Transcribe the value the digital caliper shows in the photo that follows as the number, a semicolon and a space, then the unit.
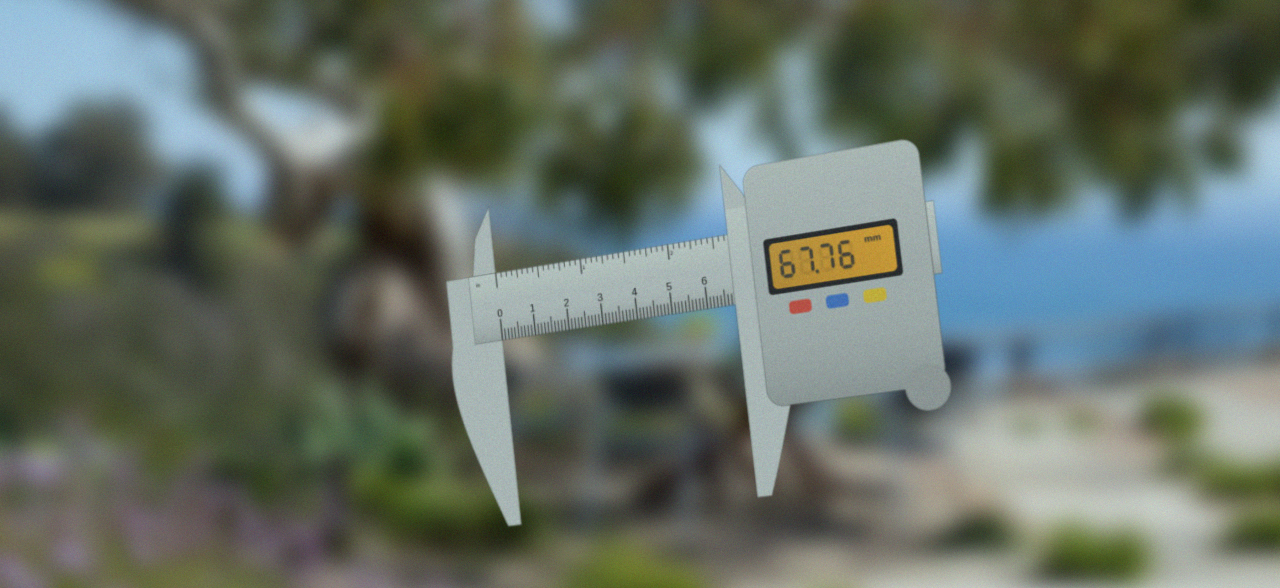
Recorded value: 67.76; mm
